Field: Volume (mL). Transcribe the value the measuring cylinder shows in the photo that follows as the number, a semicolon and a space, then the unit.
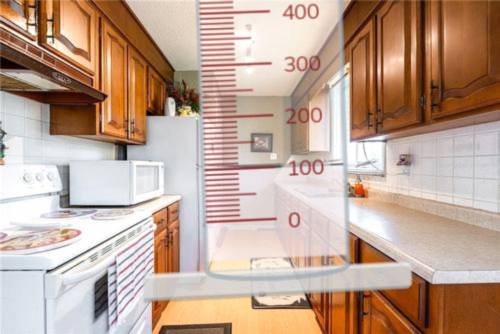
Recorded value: 100; mL
